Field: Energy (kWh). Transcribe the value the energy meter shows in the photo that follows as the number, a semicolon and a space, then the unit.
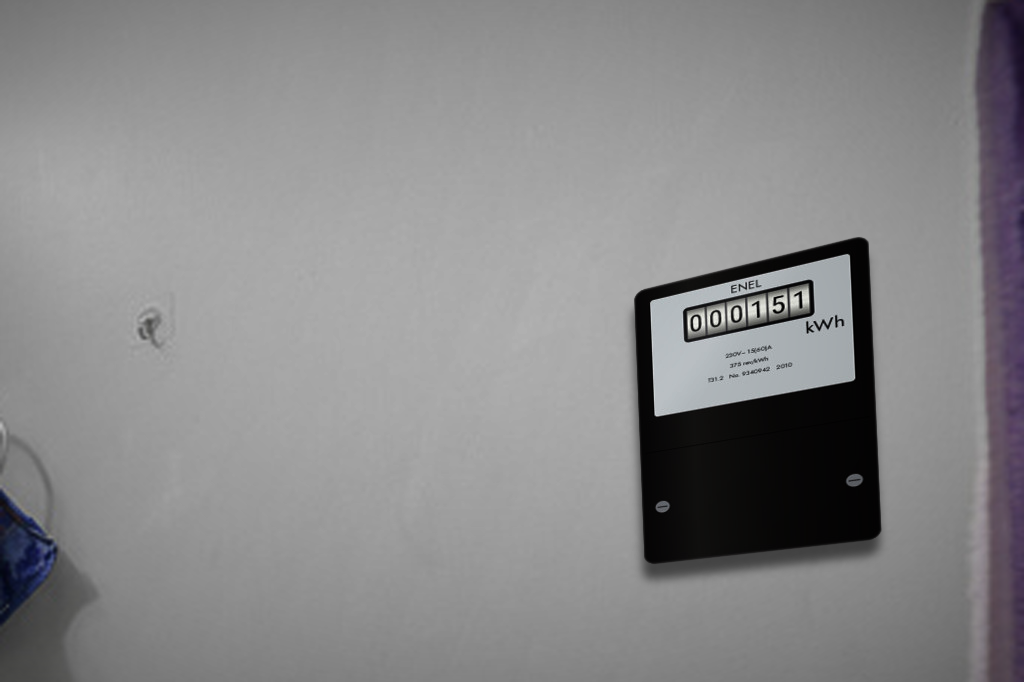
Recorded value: 151; kWh
